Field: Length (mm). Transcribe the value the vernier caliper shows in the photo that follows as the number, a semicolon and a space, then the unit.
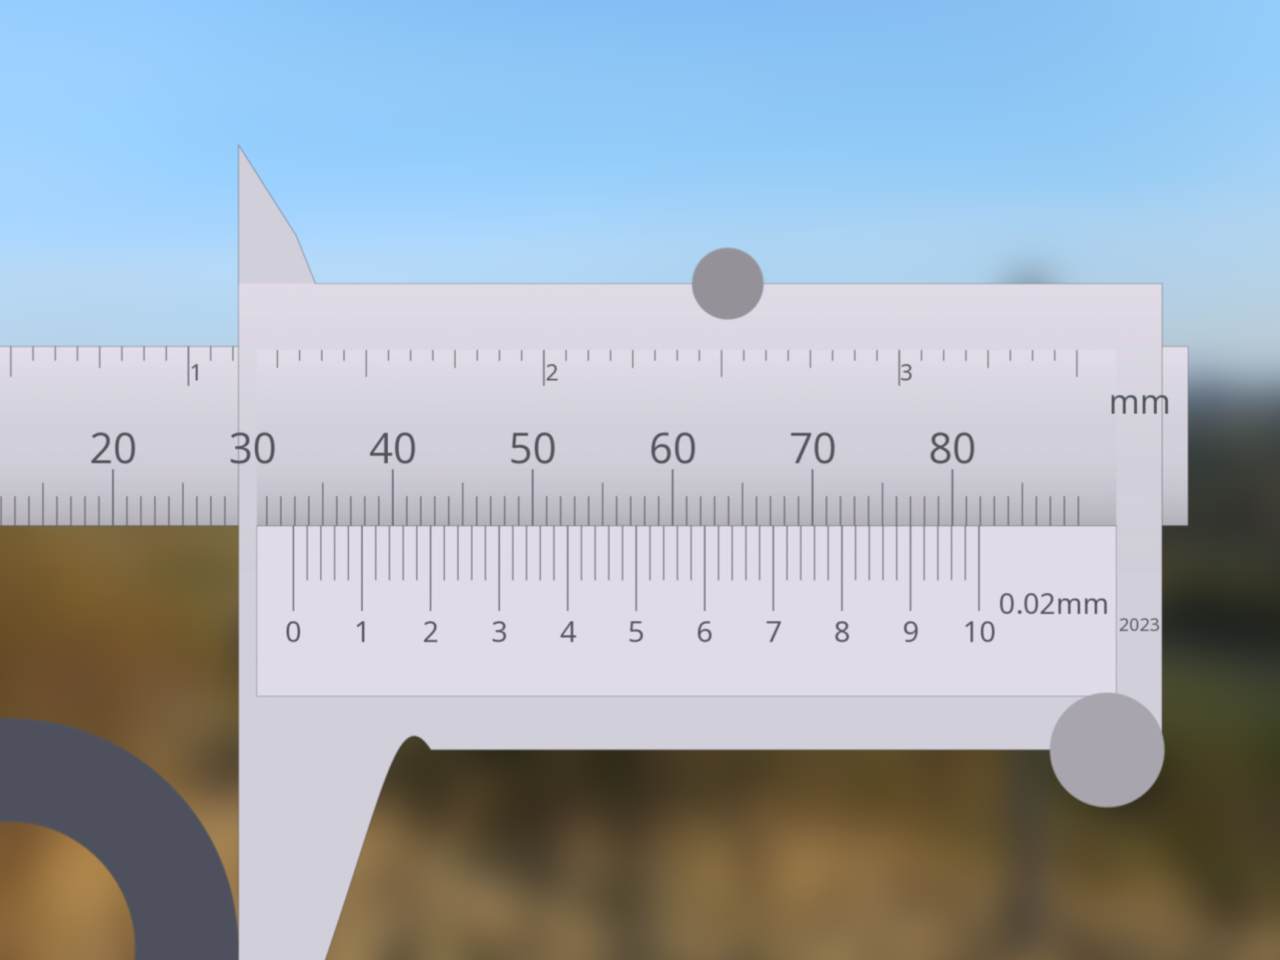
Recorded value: 32.9; mm
